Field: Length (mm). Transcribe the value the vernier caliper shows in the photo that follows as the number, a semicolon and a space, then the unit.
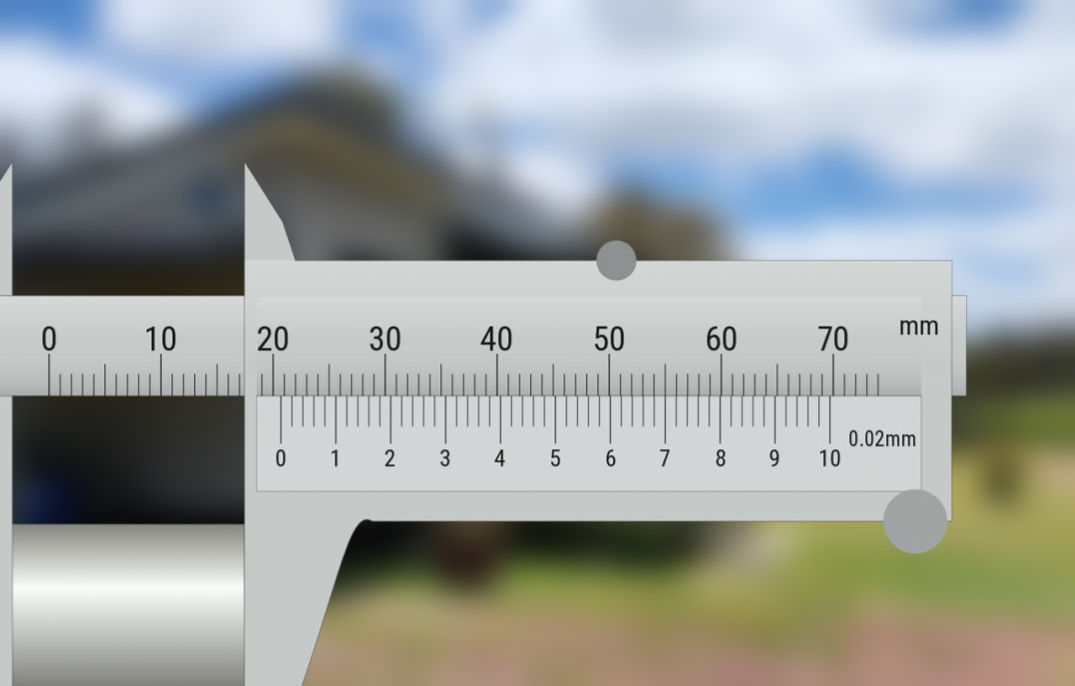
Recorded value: 20.7; mm
